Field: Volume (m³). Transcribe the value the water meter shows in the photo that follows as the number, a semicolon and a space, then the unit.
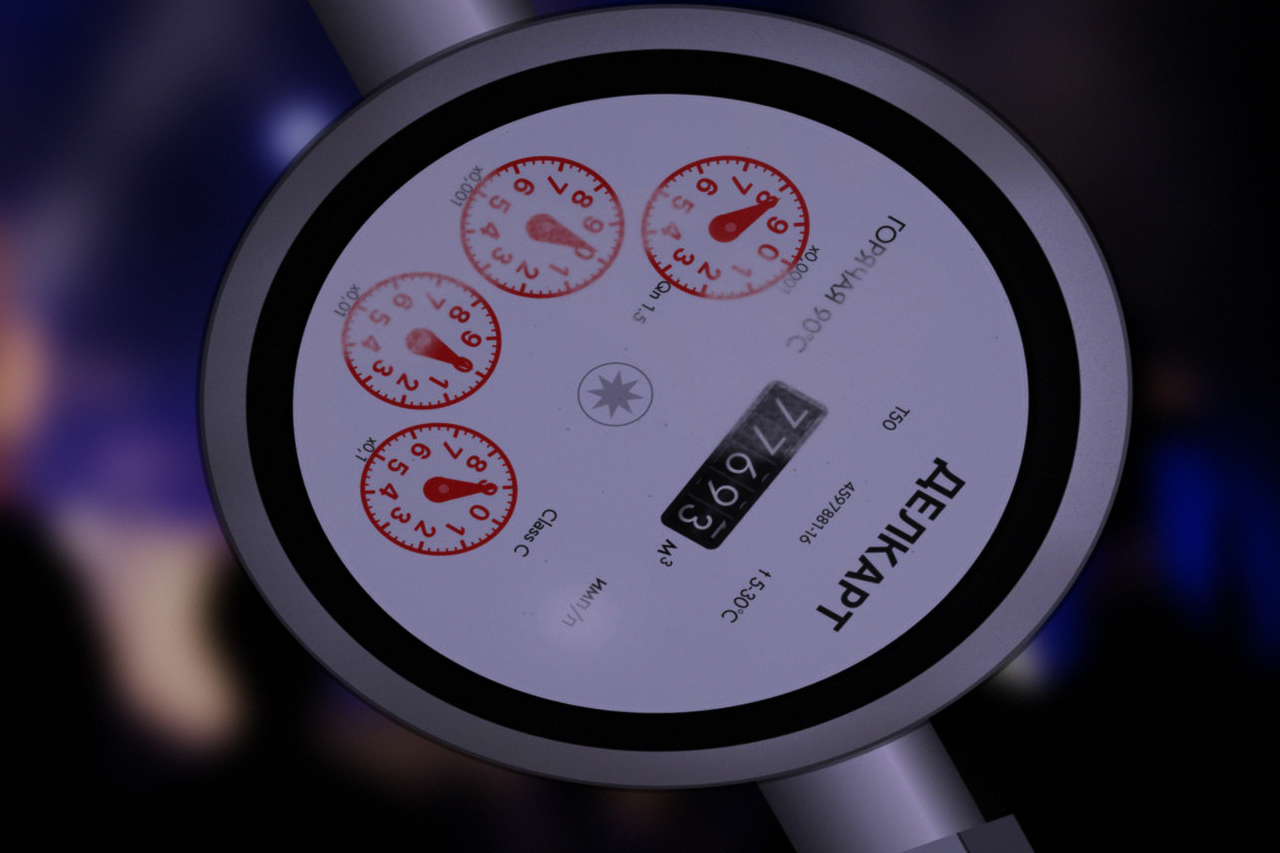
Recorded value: 77692.8998; m³
